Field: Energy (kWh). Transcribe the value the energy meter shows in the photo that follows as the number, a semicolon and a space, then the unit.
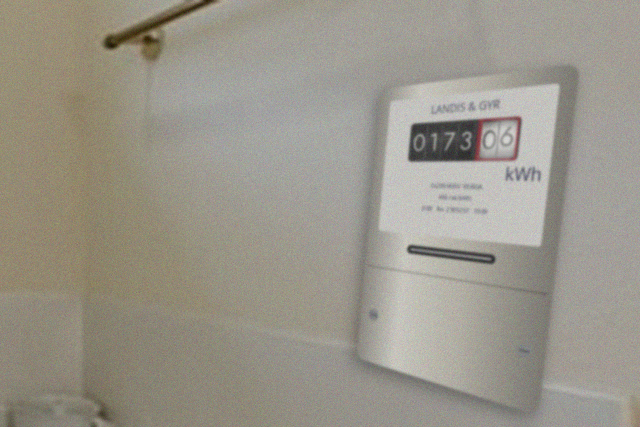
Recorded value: 173.06; kWh
